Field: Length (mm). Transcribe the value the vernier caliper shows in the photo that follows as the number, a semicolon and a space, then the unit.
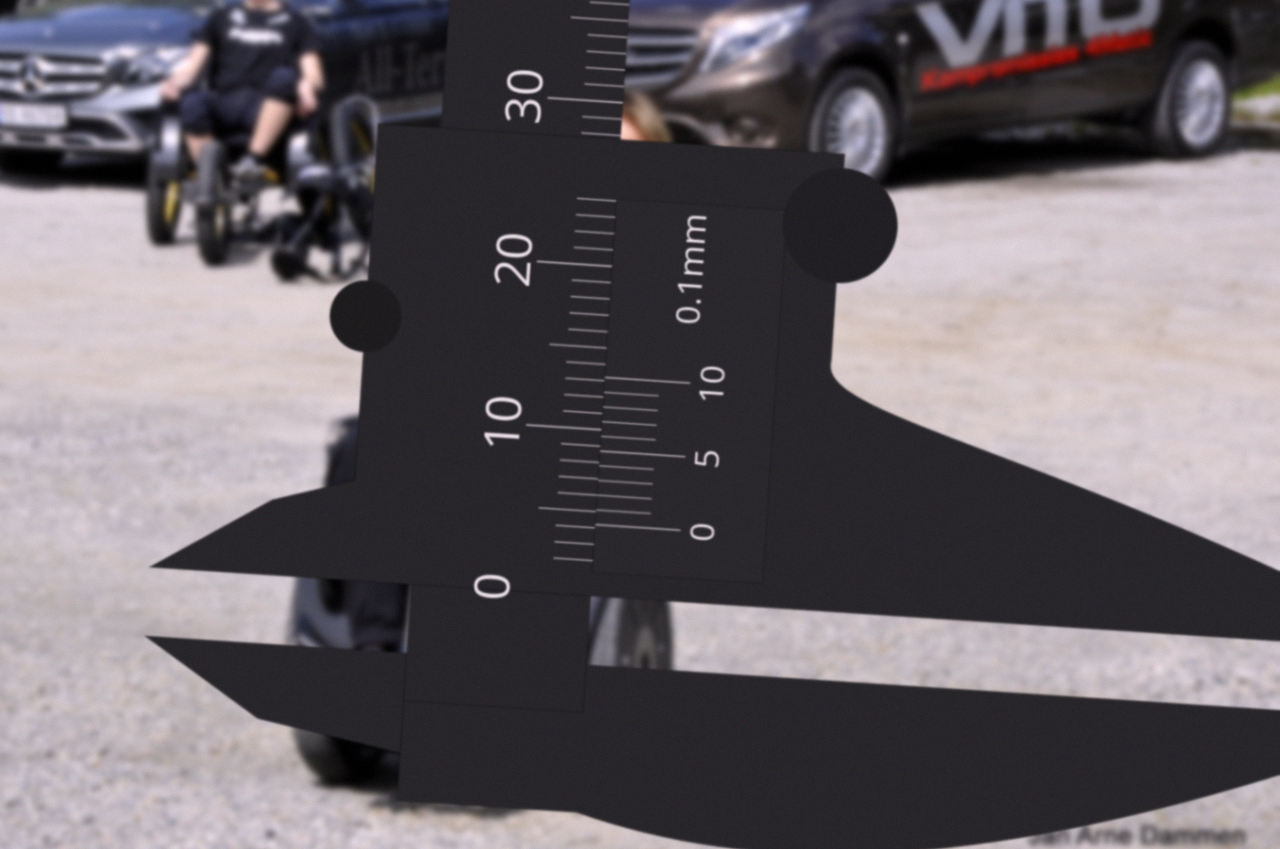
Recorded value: 4.2; mm
